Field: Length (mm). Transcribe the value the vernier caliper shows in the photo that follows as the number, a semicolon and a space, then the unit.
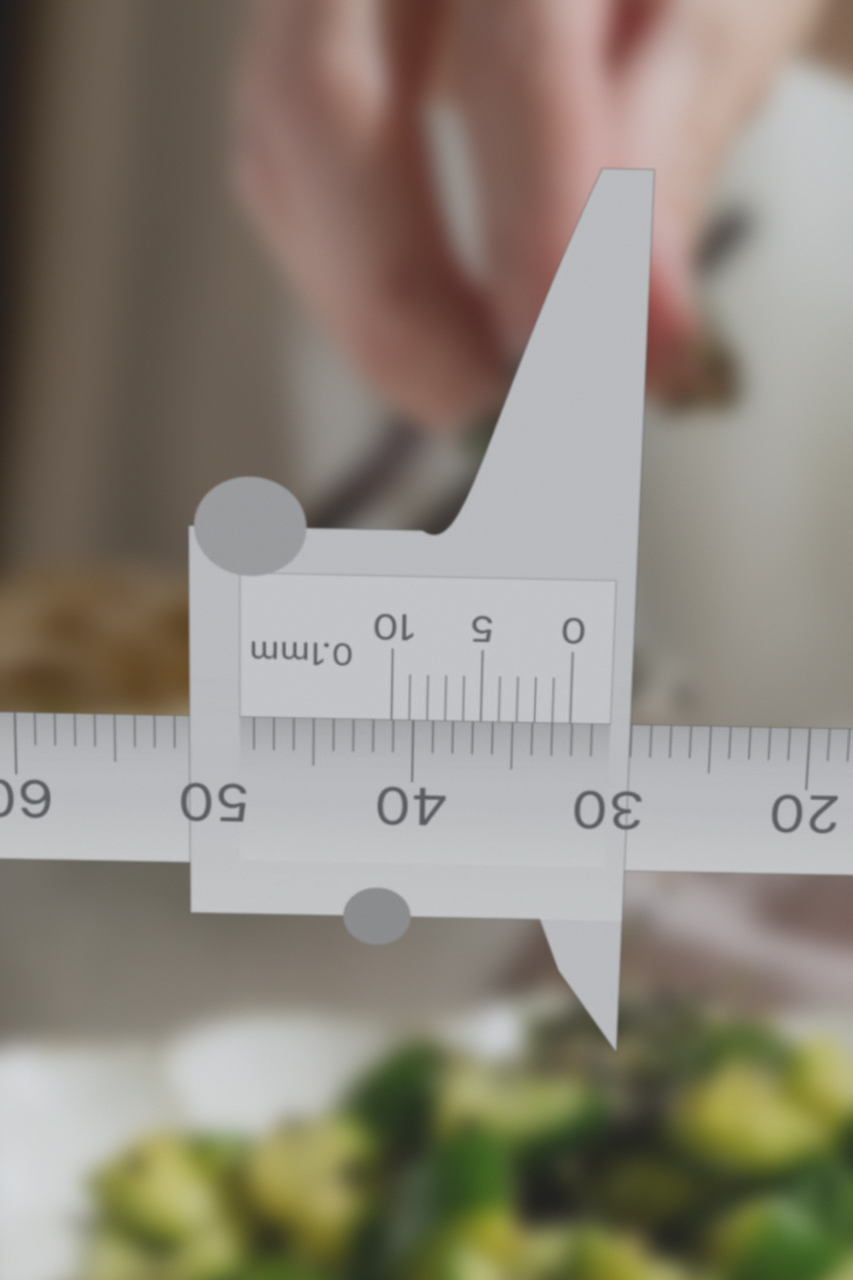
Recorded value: 32.1; mm
